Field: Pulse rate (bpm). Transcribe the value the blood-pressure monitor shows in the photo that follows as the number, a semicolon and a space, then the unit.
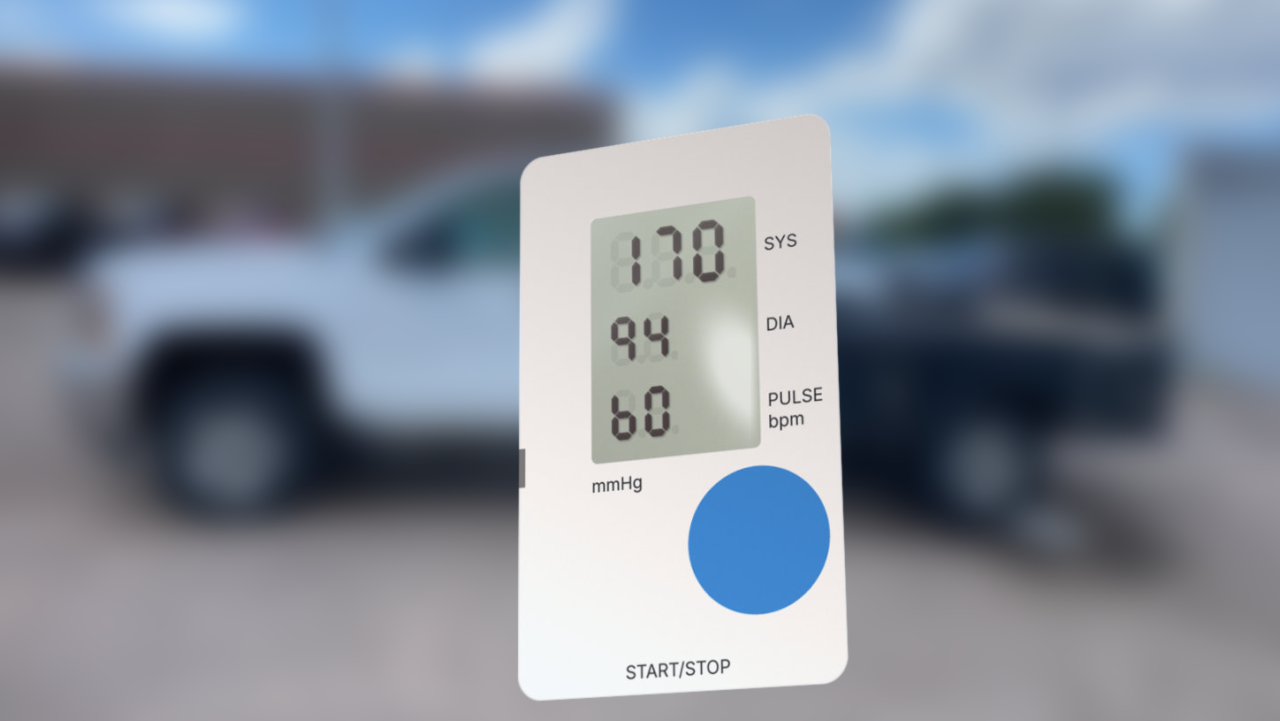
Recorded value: 60; bpm
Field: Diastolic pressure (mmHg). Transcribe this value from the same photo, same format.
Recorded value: 94; mmHg
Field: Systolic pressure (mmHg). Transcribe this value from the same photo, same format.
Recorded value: 170; mmHg
